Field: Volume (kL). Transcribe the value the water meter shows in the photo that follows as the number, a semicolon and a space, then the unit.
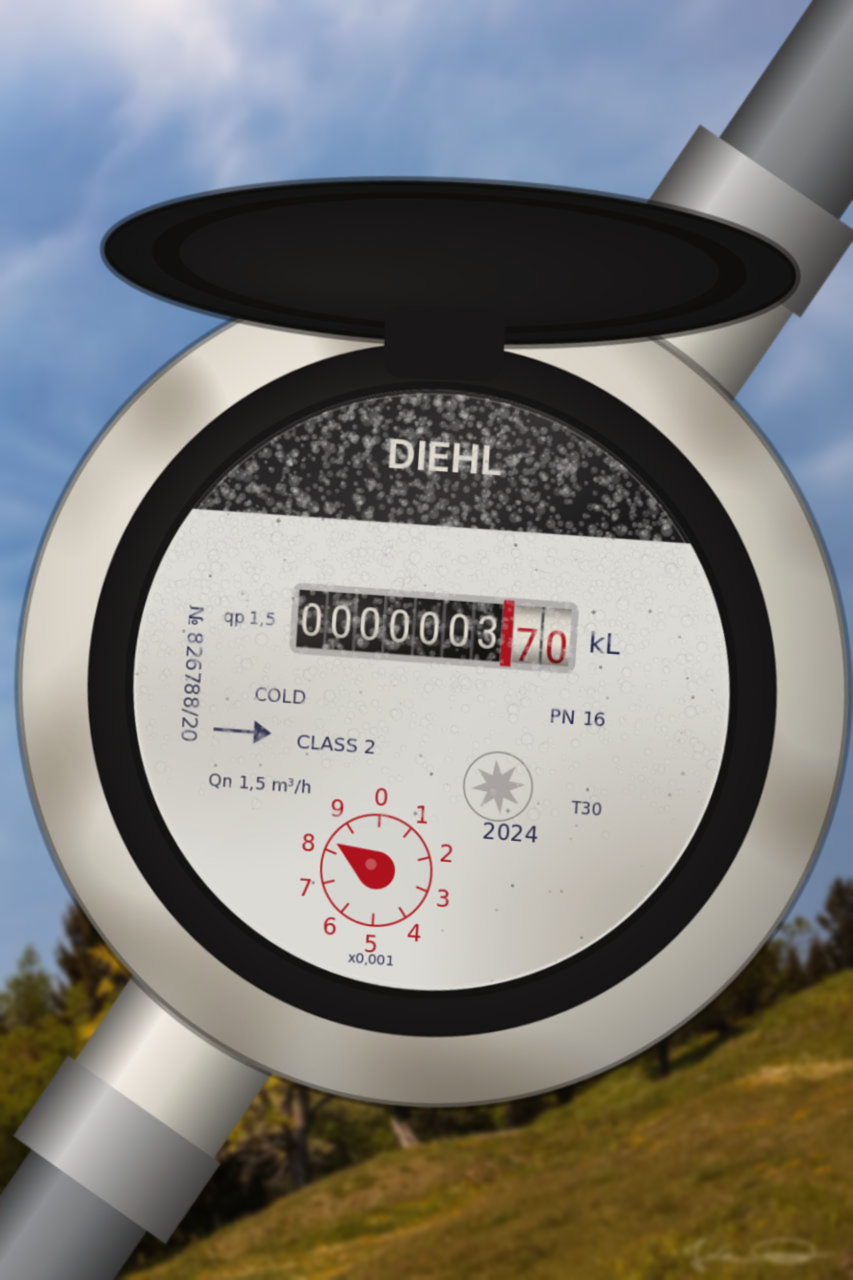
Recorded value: 3.698; kL
